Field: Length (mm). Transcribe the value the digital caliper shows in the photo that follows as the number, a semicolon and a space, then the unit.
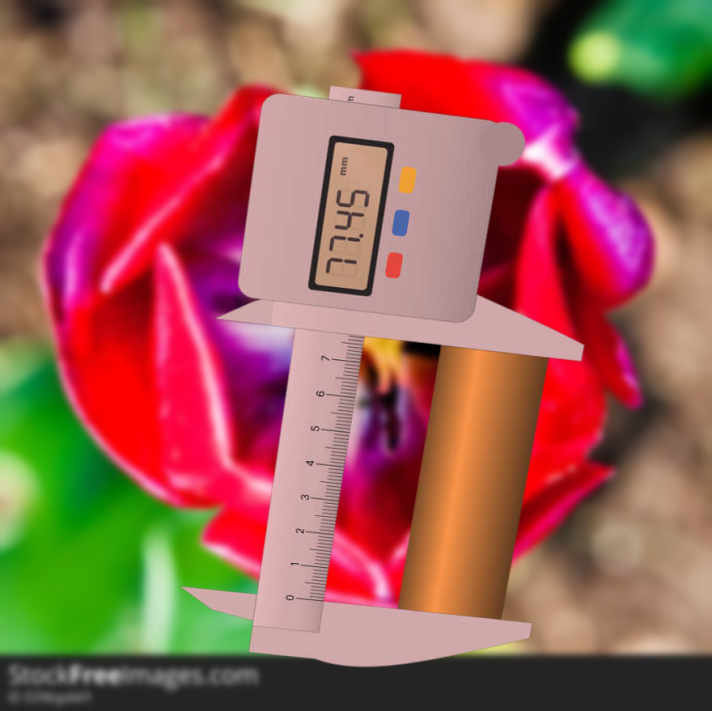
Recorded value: 77.45; mm
